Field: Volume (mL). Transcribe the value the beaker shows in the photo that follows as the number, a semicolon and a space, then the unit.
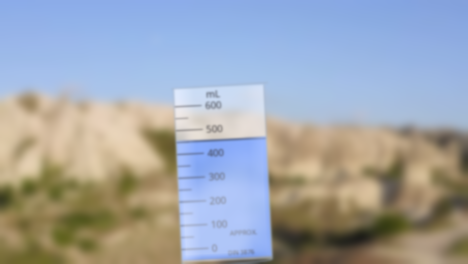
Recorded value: 450; mL
